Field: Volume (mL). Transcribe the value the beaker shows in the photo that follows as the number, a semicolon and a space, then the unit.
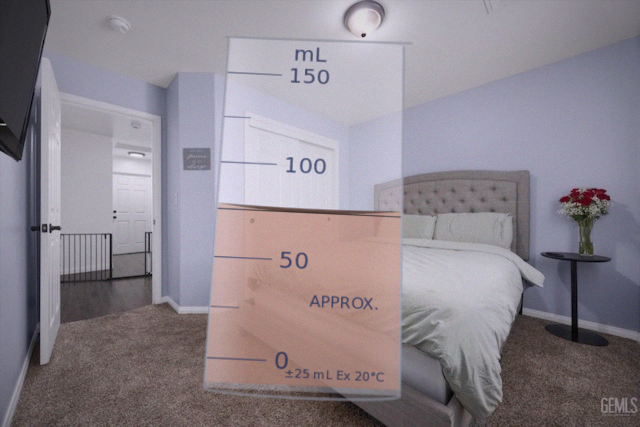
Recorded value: 75; mL
